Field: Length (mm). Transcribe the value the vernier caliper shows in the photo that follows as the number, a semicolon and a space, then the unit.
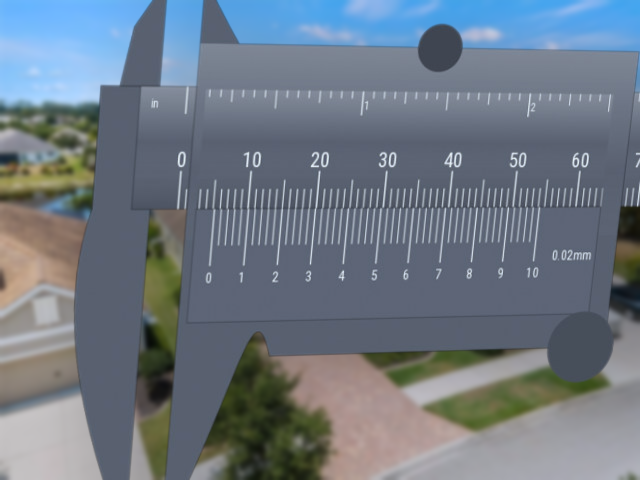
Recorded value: 5.2; mm
